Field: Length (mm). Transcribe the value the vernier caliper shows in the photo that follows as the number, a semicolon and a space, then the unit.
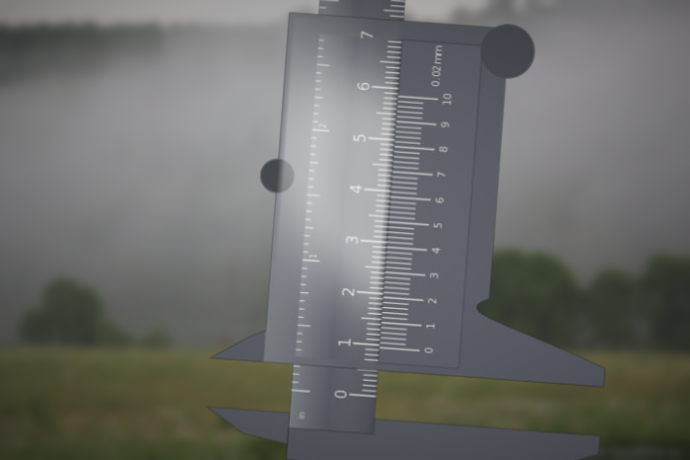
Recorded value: 9.5; mm
